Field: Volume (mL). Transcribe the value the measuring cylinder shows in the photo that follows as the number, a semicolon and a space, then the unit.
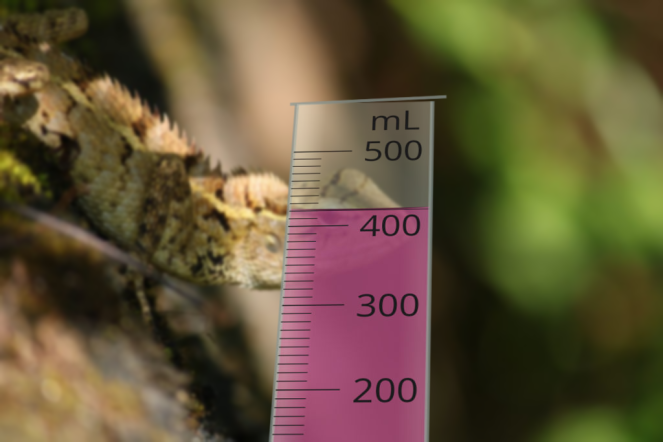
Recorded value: 420; mL
